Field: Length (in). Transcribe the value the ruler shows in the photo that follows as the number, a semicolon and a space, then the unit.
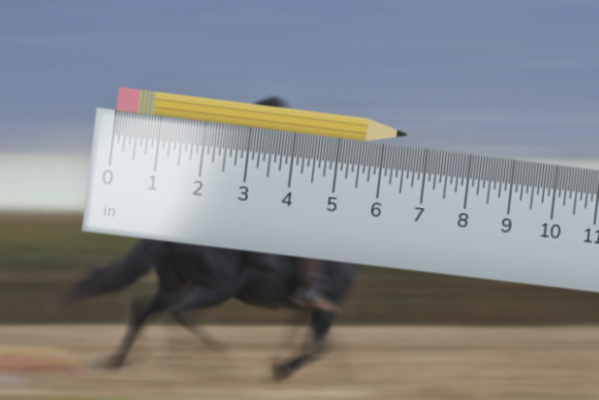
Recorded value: 6.5; in
